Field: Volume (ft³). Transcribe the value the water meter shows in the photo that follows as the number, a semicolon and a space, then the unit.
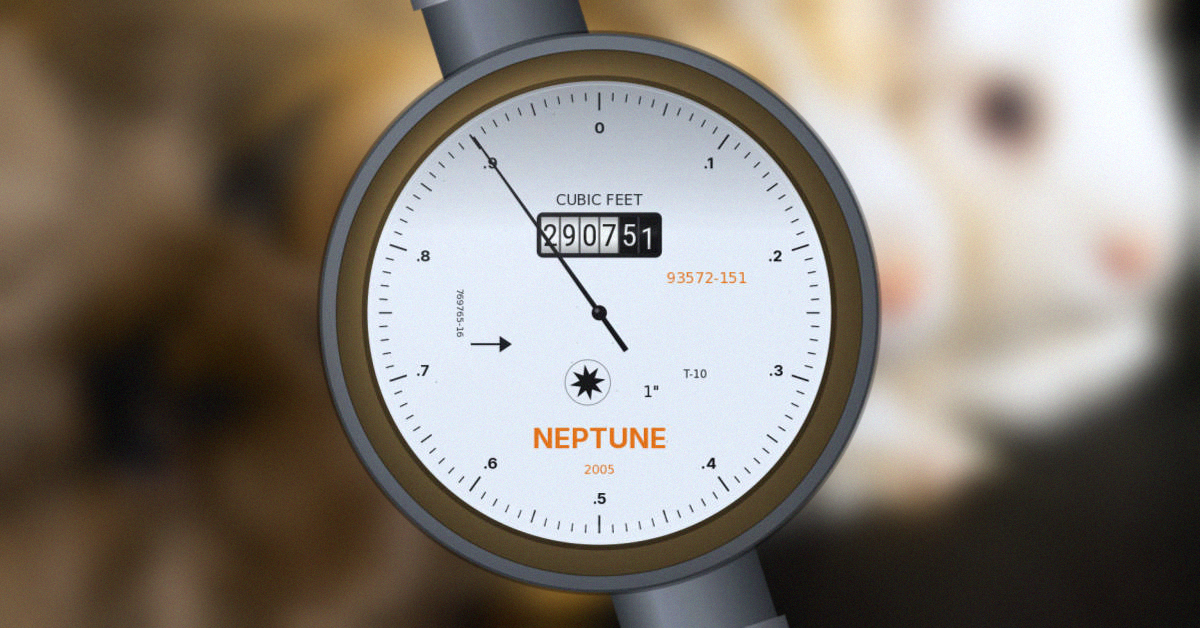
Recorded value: 290750.90; ft³
